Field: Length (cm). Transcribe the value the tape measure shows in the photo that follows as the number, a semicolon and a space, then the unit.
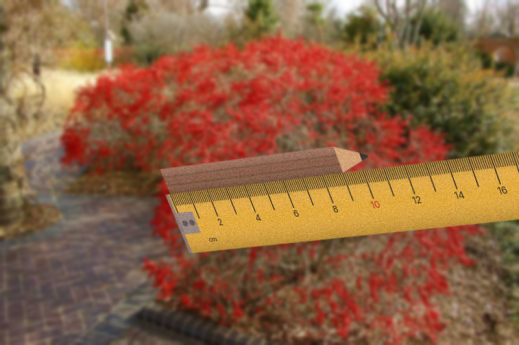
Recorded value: 10.5; cm
